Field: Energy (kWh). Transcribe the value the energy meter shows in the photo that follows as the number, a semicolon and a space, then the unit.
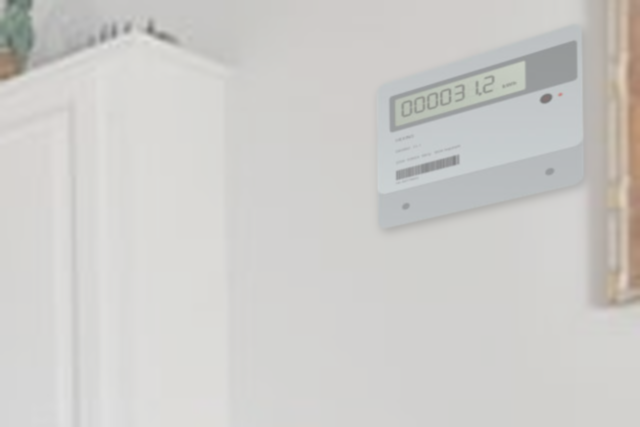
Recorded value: 31.2; kWh
